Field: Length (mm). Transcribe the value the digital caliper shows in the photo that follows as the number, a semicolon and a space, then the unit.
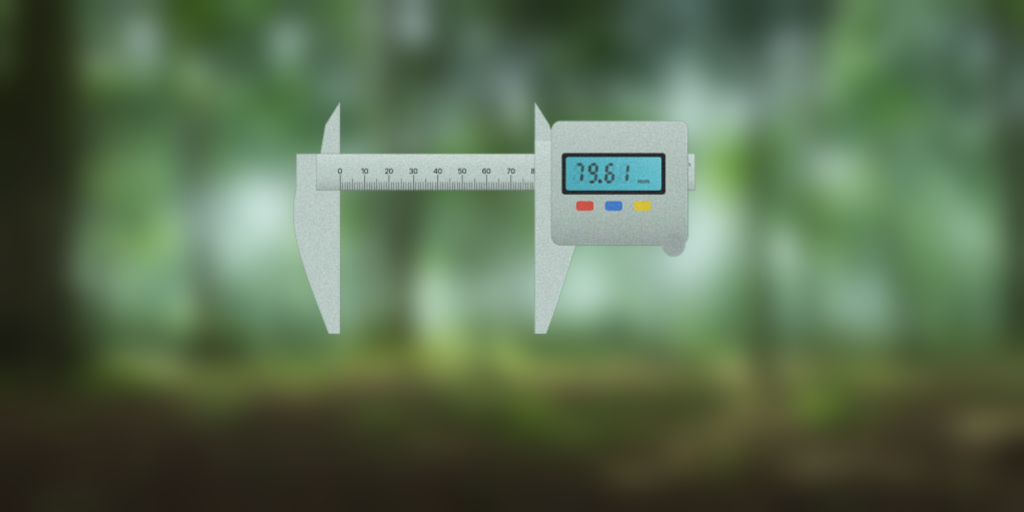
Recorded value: 79.61; mm
